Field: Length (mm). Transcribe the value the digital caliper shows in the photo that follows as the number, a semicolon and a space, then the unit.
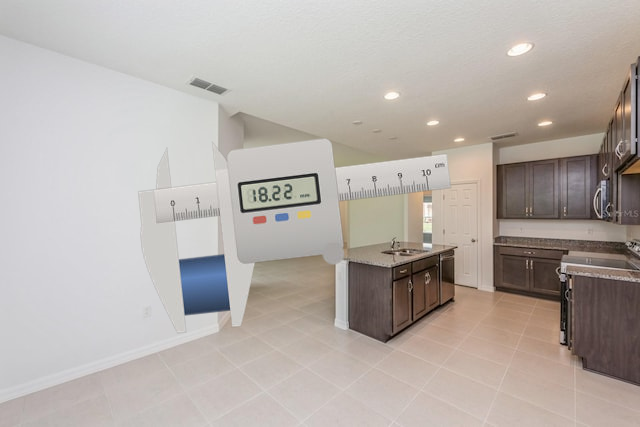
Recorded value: 18.22; mm
